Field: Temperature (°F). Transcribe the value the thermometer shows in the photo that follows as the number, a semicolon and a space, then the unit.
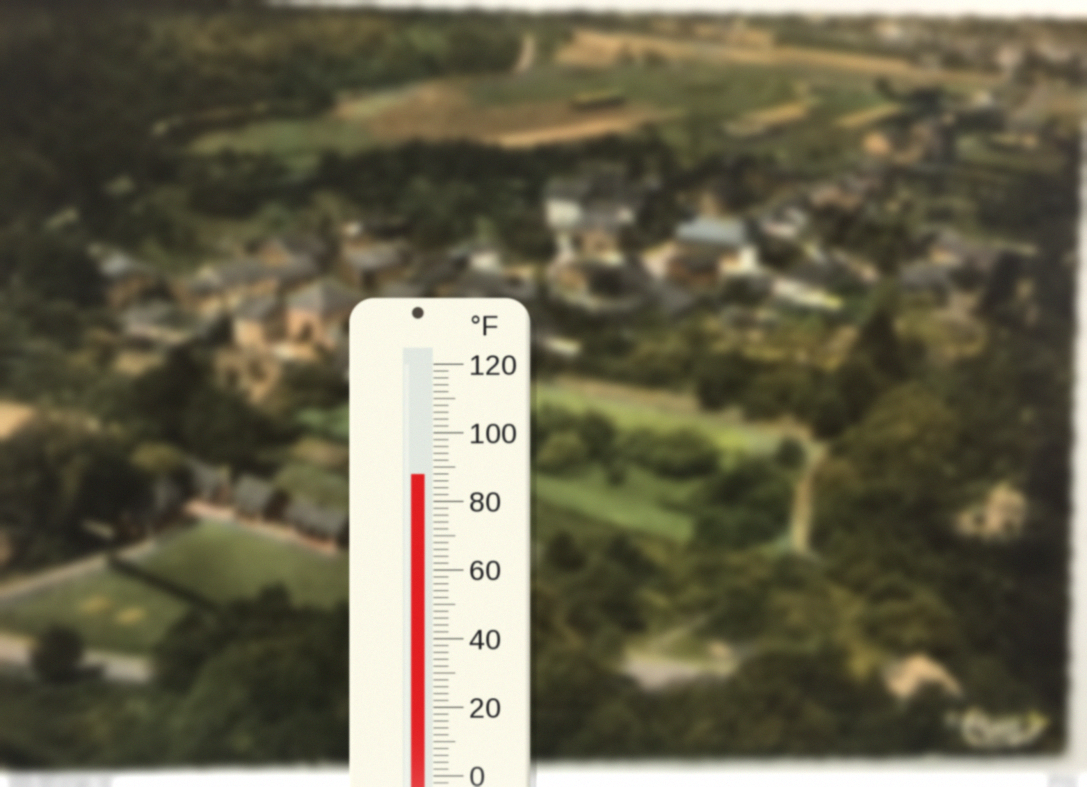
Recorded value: 88; °F
